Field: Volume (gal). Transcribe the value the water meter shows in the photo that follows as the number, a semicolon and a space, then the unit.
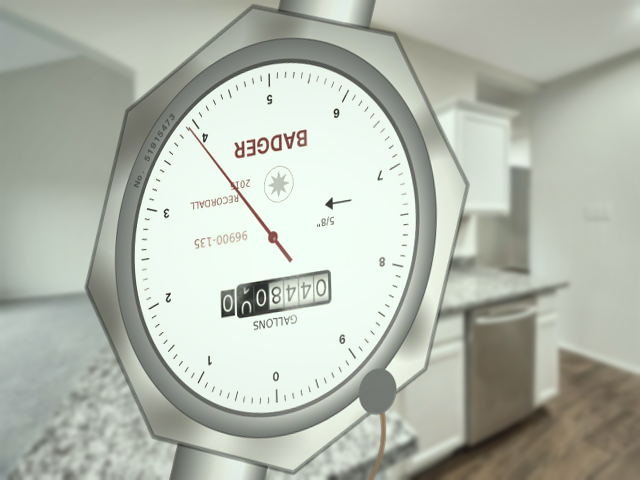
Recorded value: 448003.9; gal
